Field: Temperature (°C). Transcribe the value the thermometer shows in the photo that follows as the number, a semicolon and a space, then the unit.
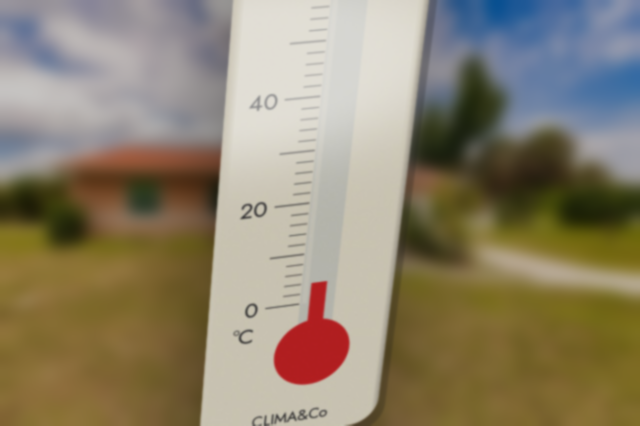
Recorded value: 4; °C
